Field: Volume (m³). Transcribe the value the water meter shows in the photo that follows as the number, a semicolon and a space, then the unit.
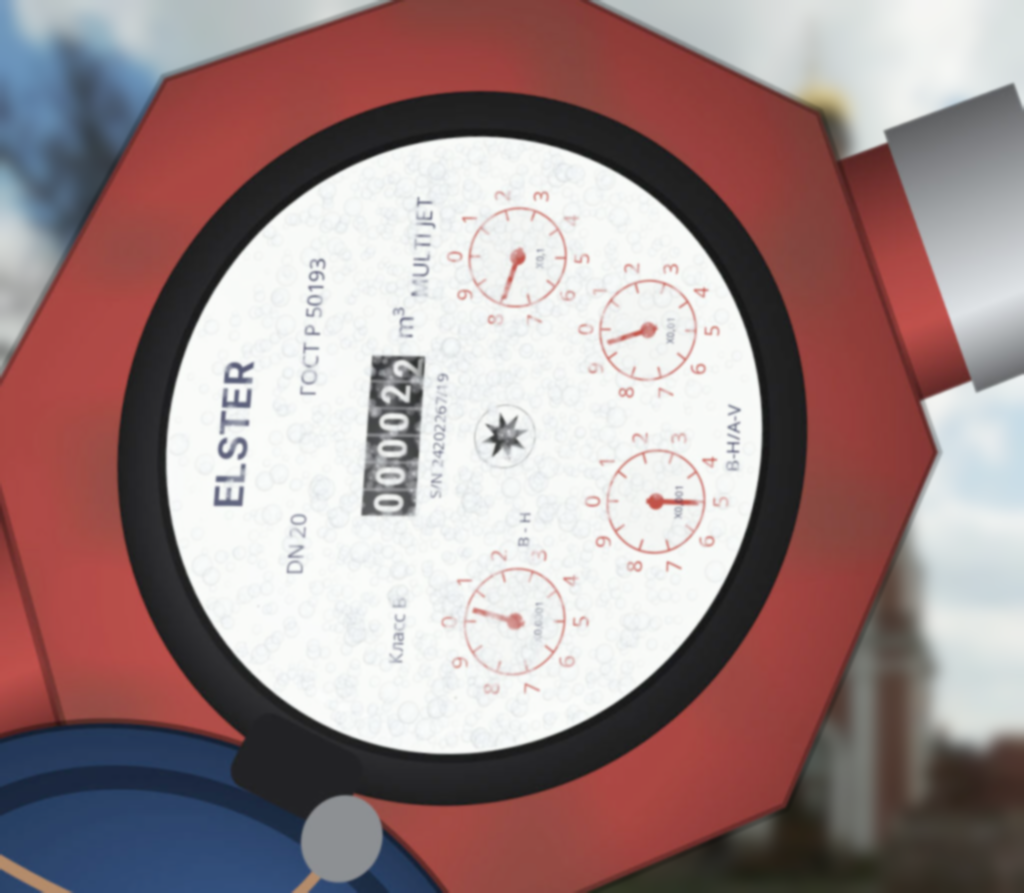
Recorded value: 21.7950; m³
